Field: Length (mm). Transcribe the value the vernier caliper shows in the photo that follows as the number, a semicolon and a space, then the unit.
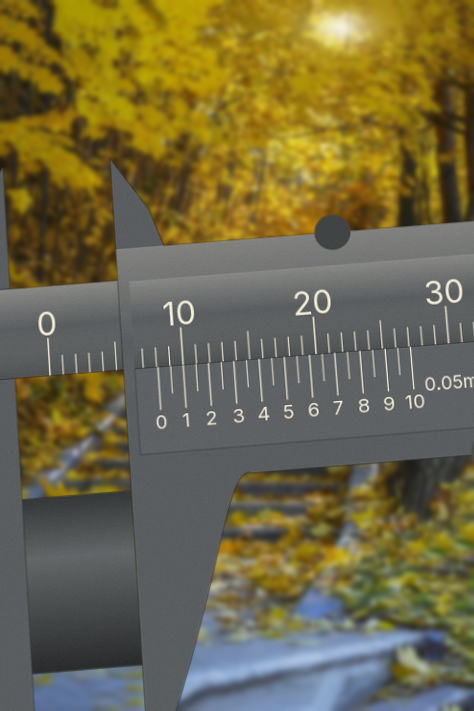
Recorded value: 8.1; mm
